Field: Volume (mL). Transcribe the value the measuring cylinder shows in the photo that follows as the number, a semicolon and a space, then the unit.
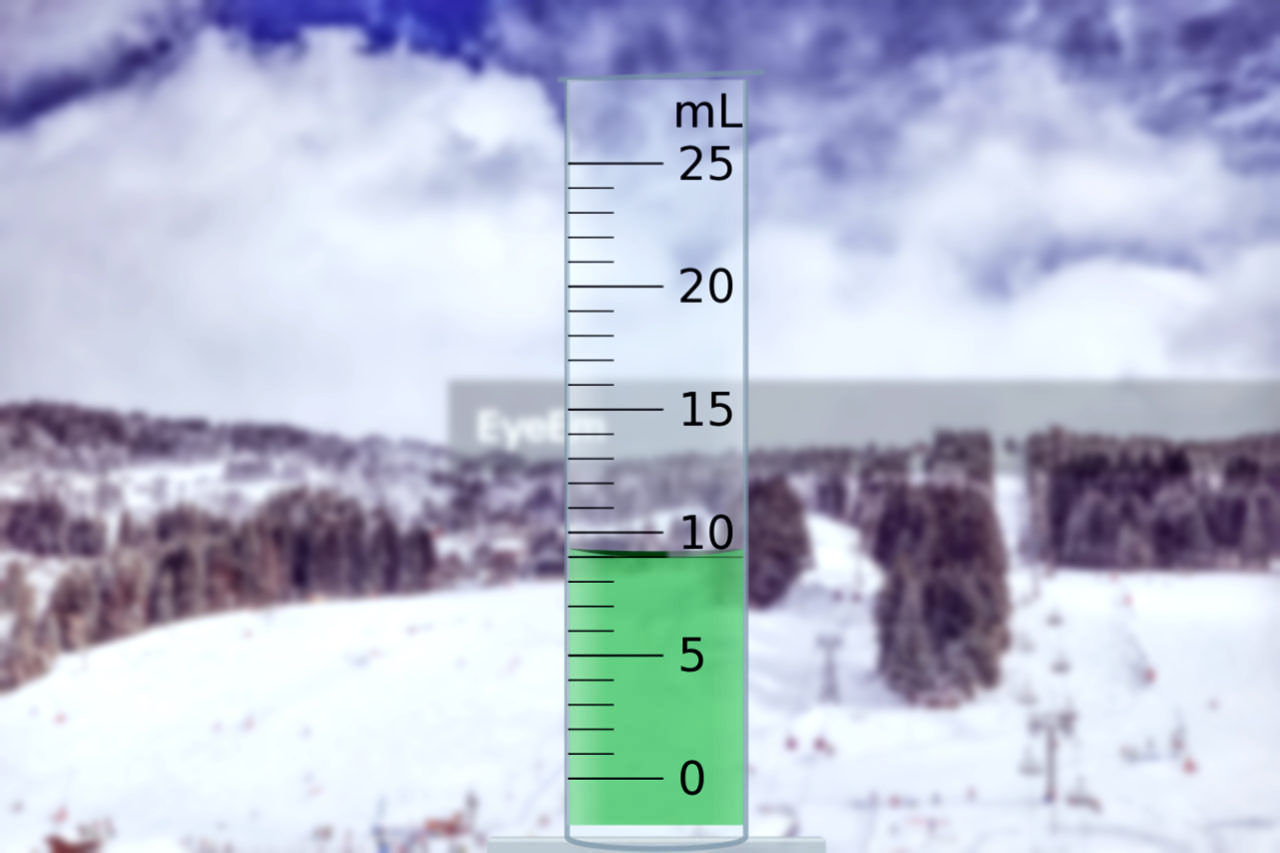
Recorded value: 9; mL
